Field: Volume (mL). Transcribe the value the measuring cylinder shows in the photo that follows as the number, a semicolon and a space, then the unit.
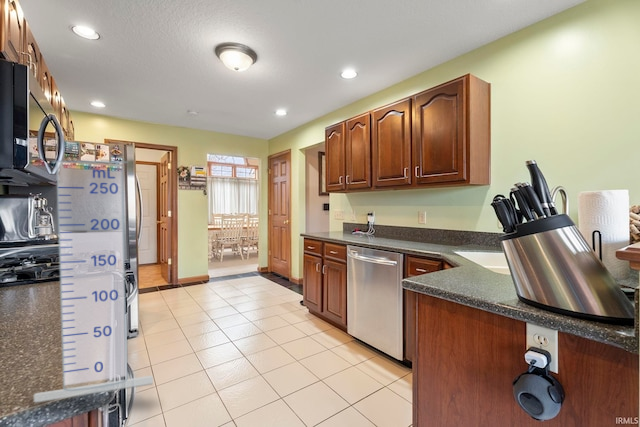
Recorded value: 190; mL
